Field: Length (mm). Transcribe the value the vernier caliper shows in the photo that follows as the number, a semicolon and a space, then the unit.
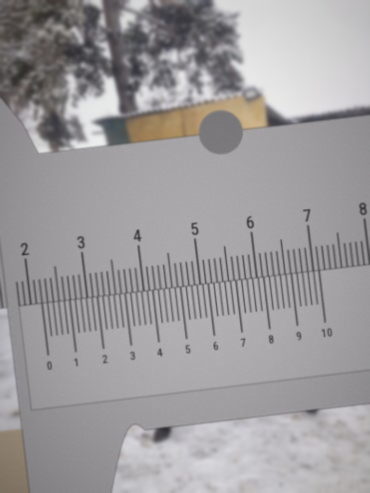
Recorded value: 22.0; mm
